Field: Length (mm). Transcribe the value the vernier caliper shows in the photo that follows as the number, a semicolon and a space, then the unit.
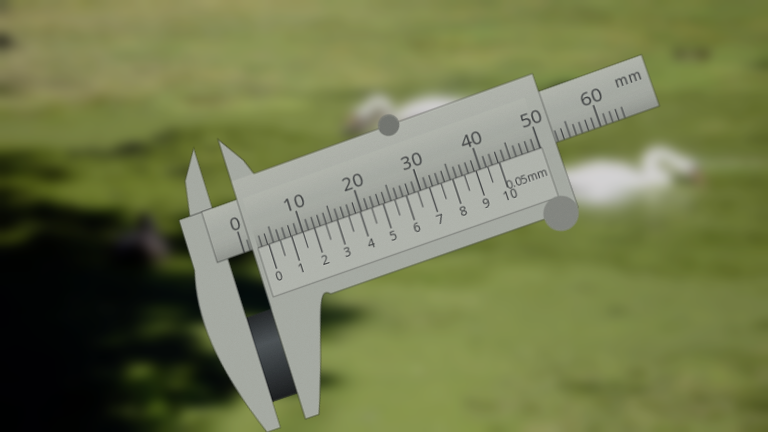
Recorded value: 4.2; mm
